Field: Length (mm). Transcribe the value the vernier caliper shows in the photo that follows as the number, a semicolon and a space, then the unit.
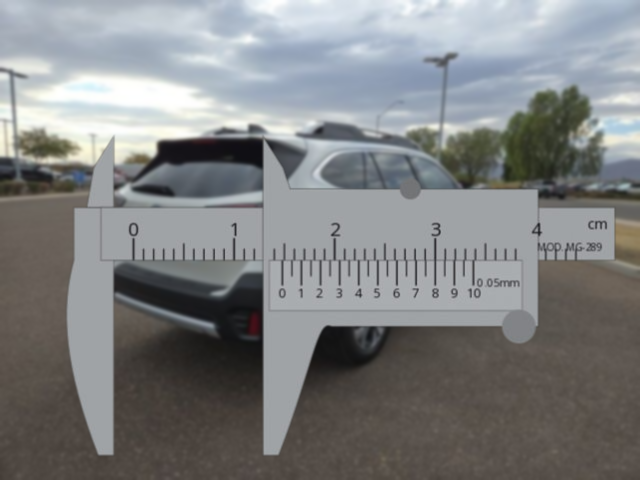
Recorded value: 14.8; mm
